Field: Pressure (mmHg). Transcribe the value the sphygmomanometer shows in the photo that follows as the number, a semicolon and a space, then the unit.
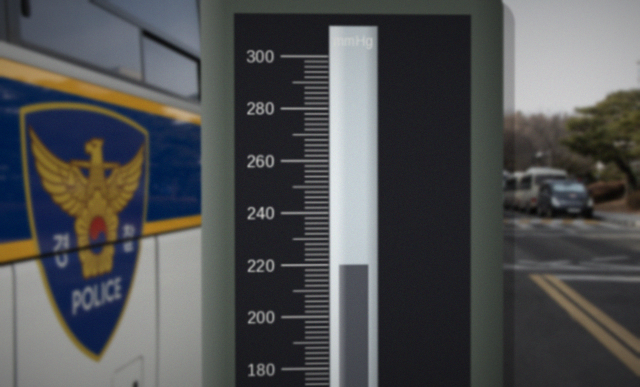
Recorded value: 220; mmHg
